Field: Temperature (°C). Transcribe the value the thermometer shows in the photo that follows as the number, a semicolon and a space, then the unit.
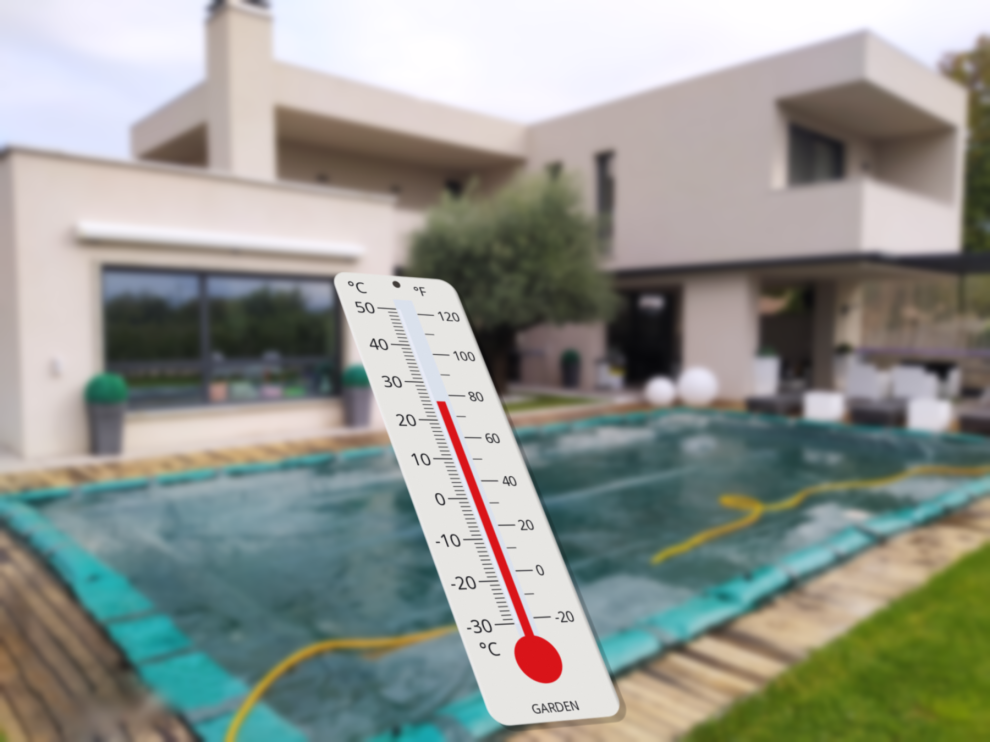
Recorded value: 25; °C
